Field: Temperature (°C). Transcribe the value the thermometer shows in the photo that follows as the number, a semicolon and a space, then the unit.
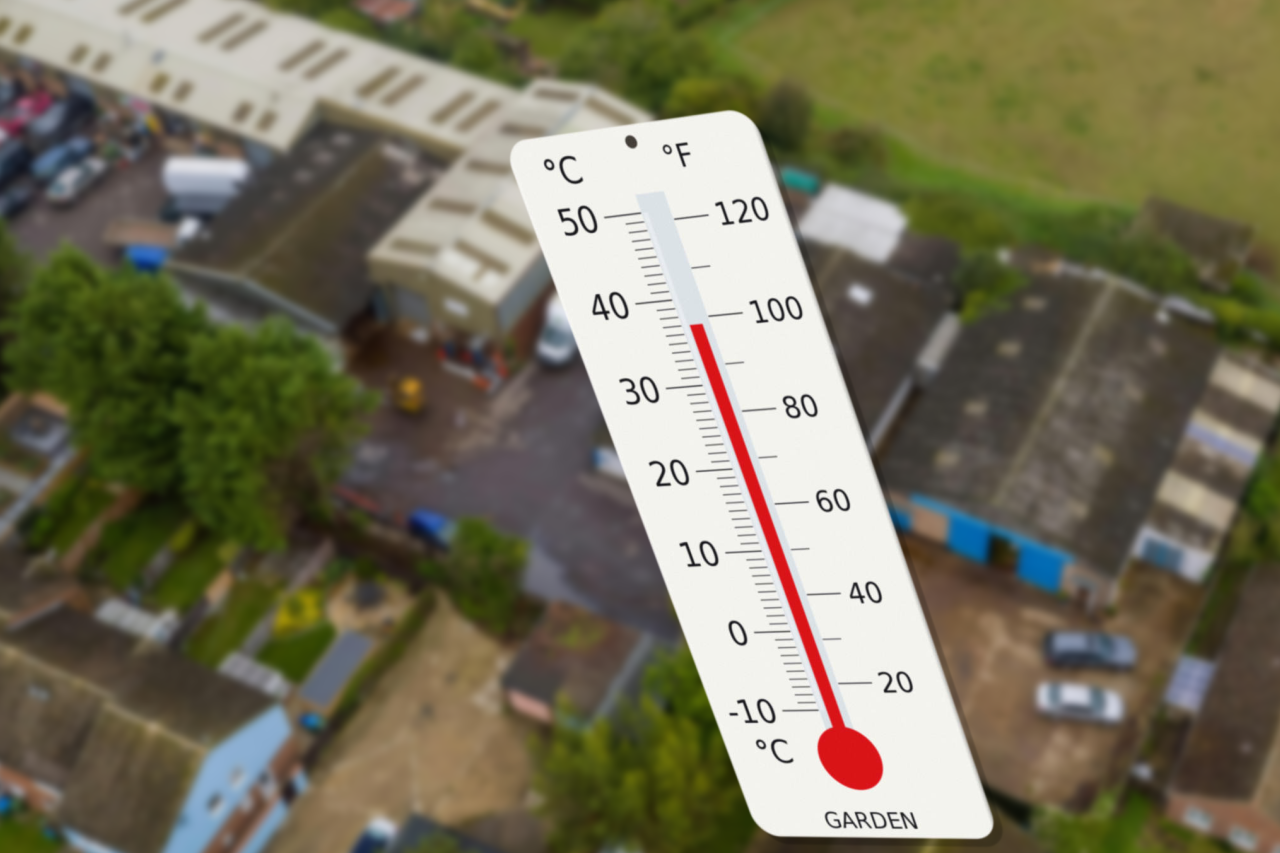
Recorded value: 37; °C
